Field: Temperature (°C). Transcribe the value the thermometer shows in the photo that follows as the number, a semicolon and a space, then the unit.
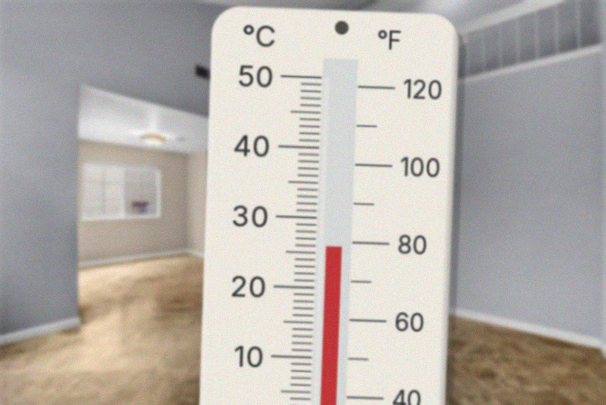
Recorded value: 26; °C
